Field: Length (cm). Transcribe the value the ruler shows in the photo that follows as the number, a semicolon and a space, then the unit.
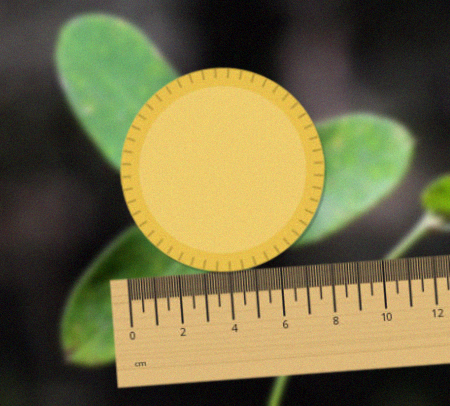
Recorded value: 8; cm
